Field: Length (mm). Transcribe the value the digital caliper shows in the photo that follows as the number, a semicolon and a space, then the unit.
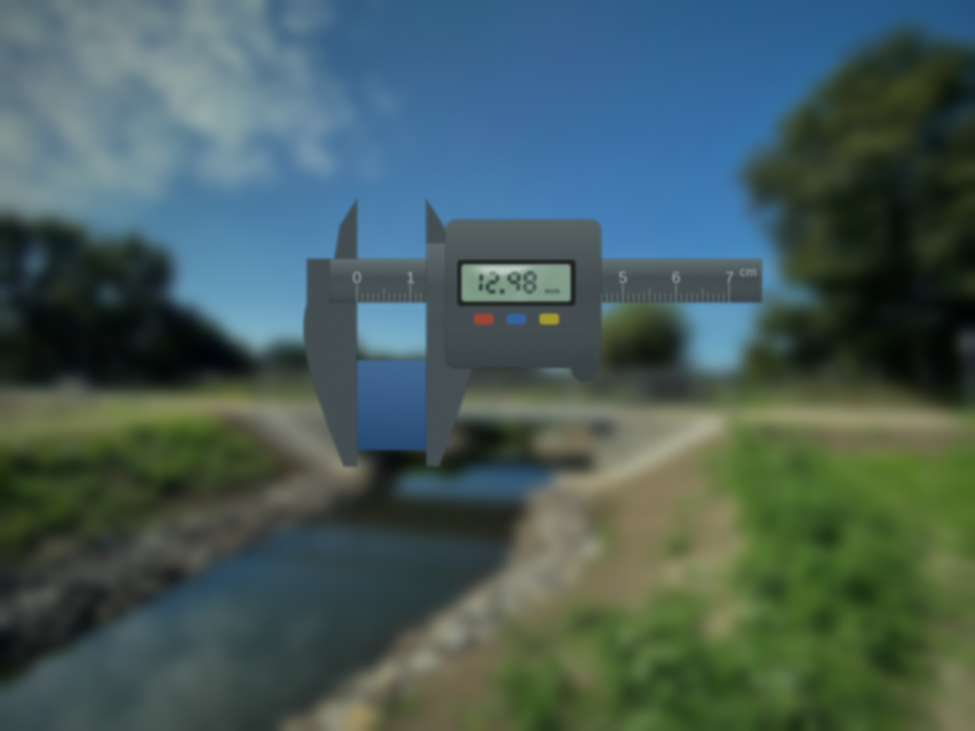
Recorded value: 12.98; mm
